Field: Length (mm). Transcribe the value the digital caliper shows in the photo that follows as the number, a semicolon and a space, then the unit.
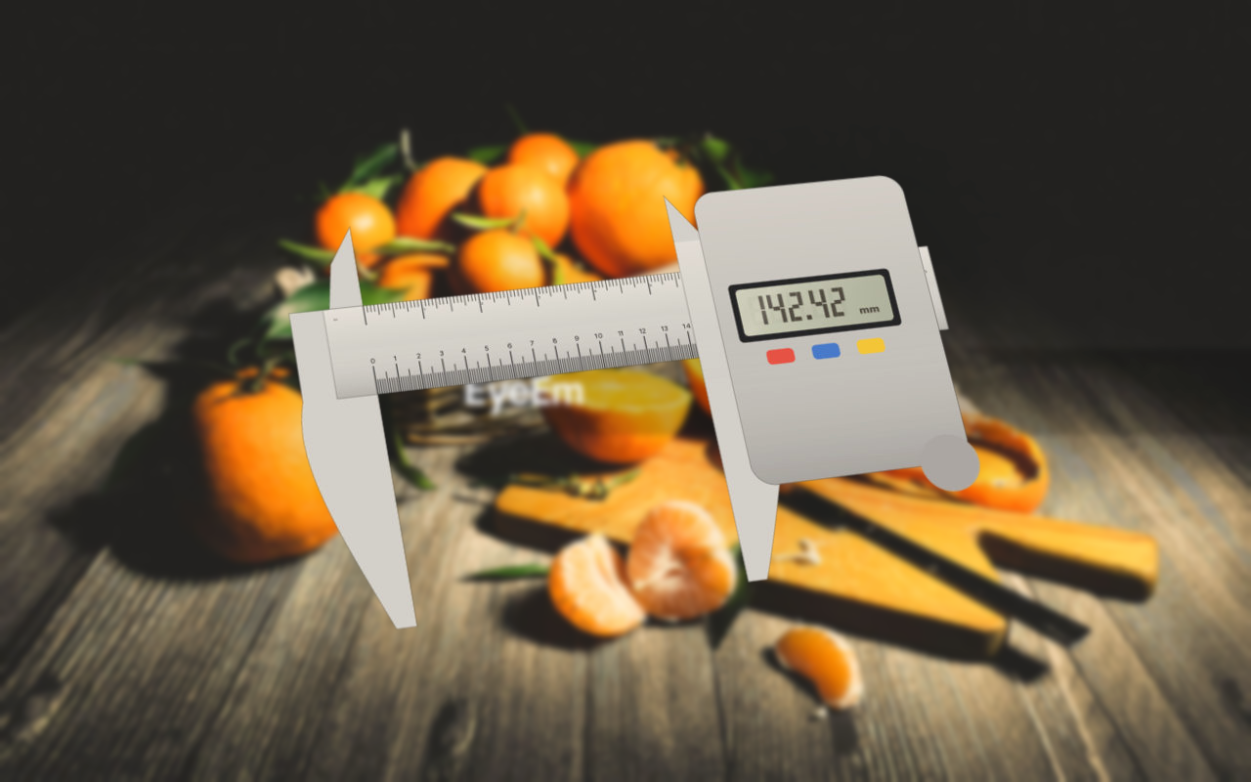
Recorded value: 142.42; mm
